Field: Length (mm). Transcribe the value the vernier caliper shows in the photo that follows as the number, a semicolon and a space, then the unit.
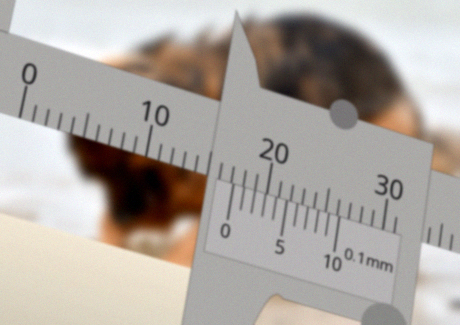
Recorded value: 17.2; mm
